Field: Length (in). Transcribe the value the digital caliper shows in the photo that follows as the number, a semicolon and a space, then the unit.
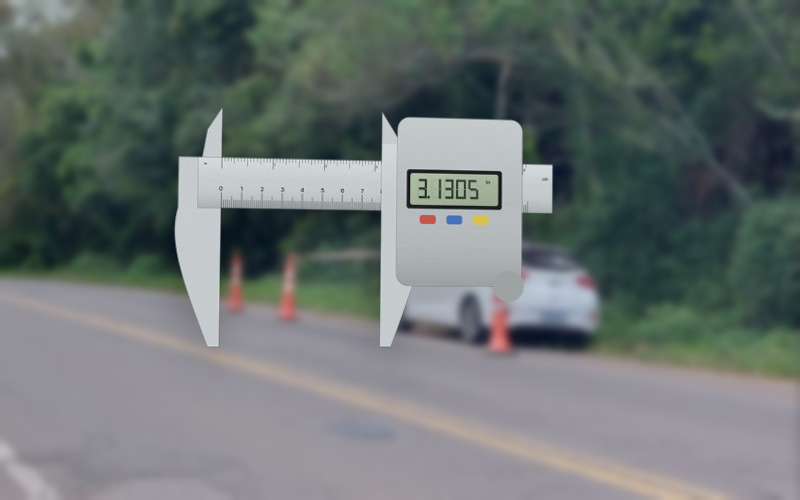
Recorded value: 3.1305; in
